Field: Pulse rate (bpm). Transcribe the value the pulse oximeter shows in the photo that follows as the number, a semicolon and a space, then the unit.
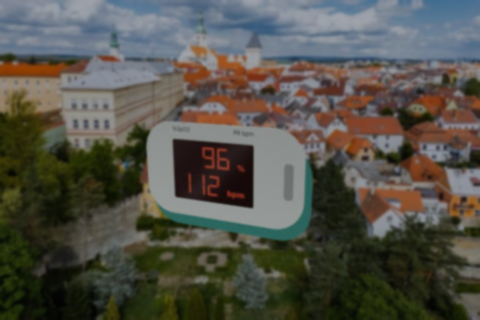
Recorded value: 112; bpm
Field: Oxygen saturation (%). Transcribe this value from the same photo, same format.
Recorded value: 96; %
